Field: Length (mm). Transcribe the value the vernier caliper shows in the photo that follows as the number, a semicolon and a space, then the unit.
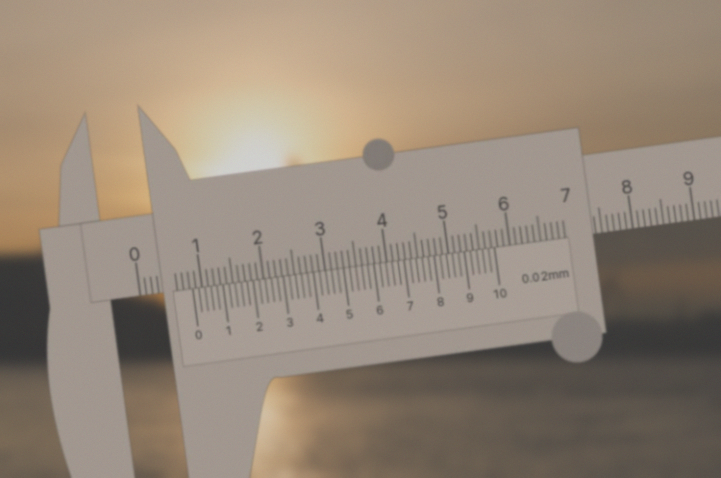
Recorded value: 8.5; mm
